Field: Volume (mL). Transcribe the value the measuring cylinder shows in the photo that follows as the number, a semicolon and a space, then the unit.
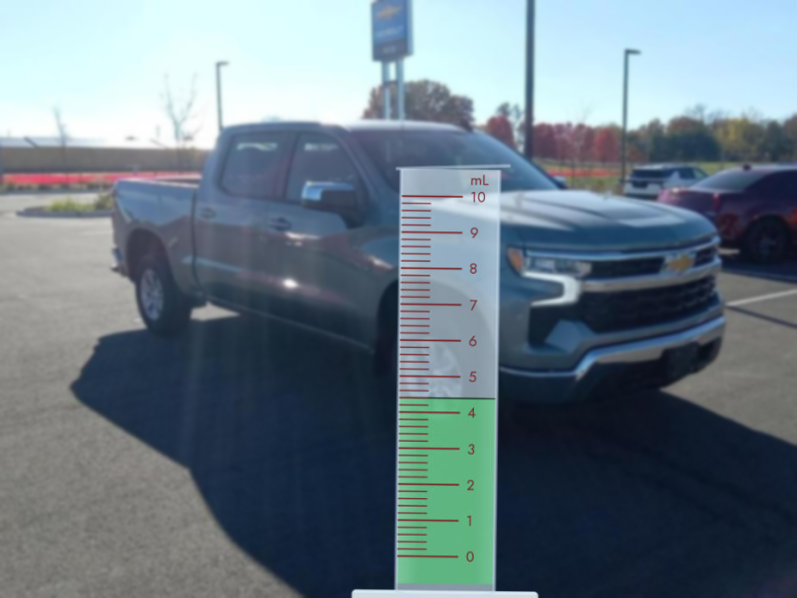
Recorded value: 4.4; mL
